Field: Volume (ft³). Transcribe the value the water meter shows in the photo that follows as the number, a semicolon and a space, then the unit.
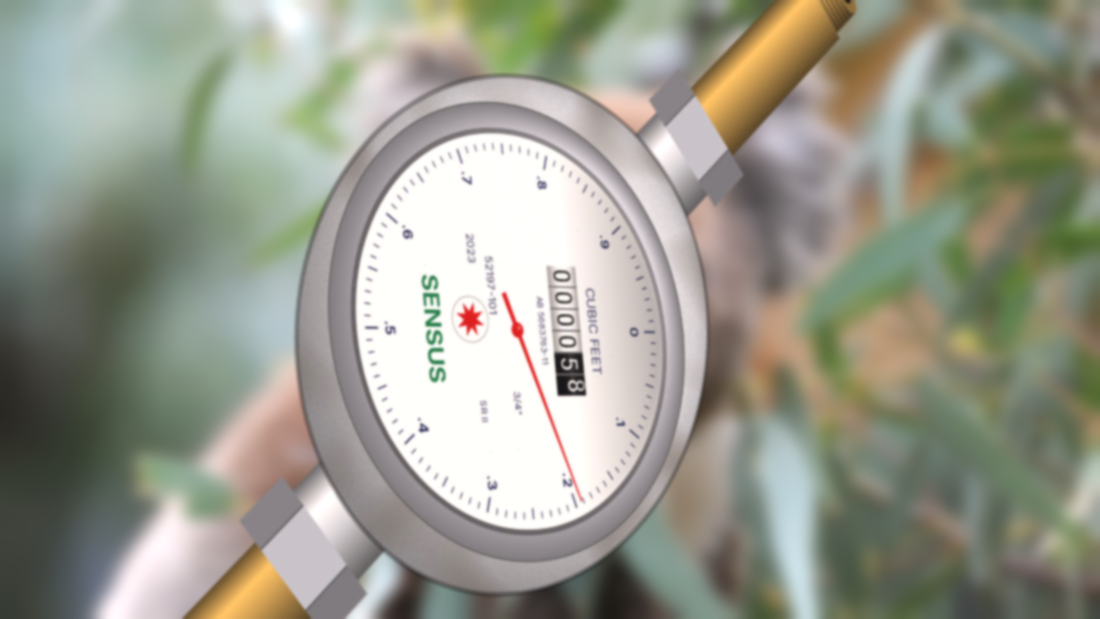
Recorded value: 58.19; ft³
